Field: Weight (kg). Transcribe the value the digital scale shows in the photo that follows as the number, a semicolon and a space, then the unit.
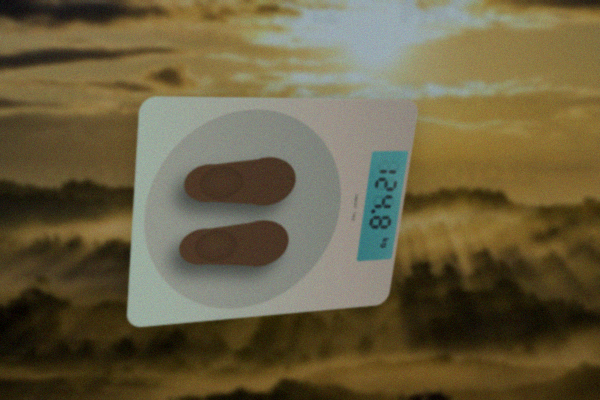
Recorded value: 124.8; kg
